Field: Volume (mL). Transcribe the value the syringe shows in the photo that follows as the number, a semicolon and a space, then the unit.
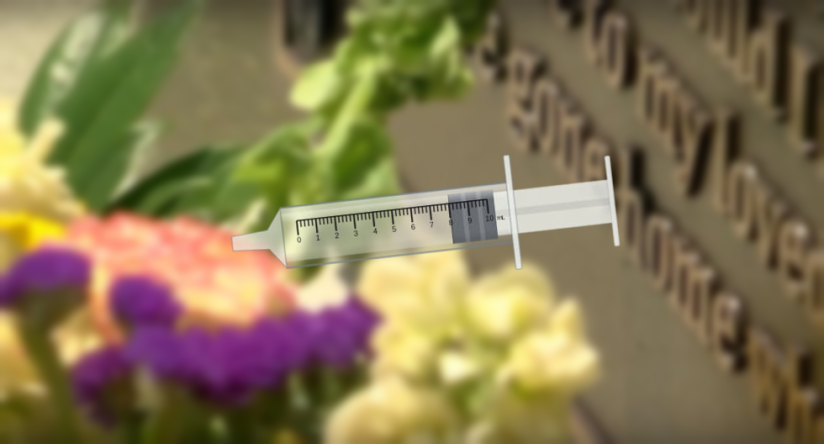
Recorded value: 8; mL
